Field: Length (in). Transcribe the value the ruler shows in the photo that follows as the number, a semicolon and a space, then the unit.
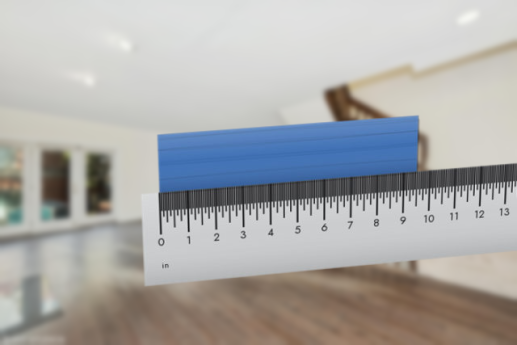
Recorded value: 9.5; in
